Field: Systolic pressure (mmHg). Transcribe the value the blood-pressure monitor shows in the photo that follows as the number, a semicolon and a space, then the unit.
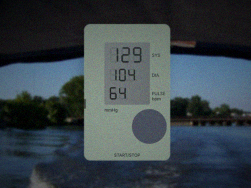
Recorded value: 129; mmHg
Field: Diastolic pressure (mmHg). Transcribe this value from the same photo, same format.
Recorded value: 104; mmHg
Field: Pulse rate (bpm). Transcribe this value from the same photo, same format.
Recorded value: 64; bpm
